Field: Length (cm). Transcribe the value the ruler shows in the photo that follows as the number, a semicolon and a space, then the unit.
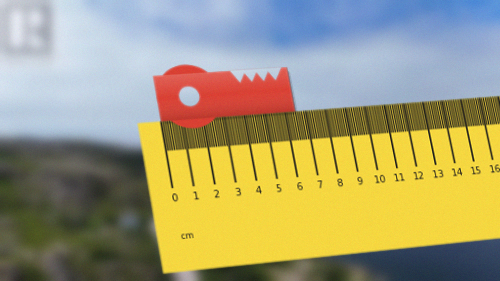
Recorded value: 6.5; cm
